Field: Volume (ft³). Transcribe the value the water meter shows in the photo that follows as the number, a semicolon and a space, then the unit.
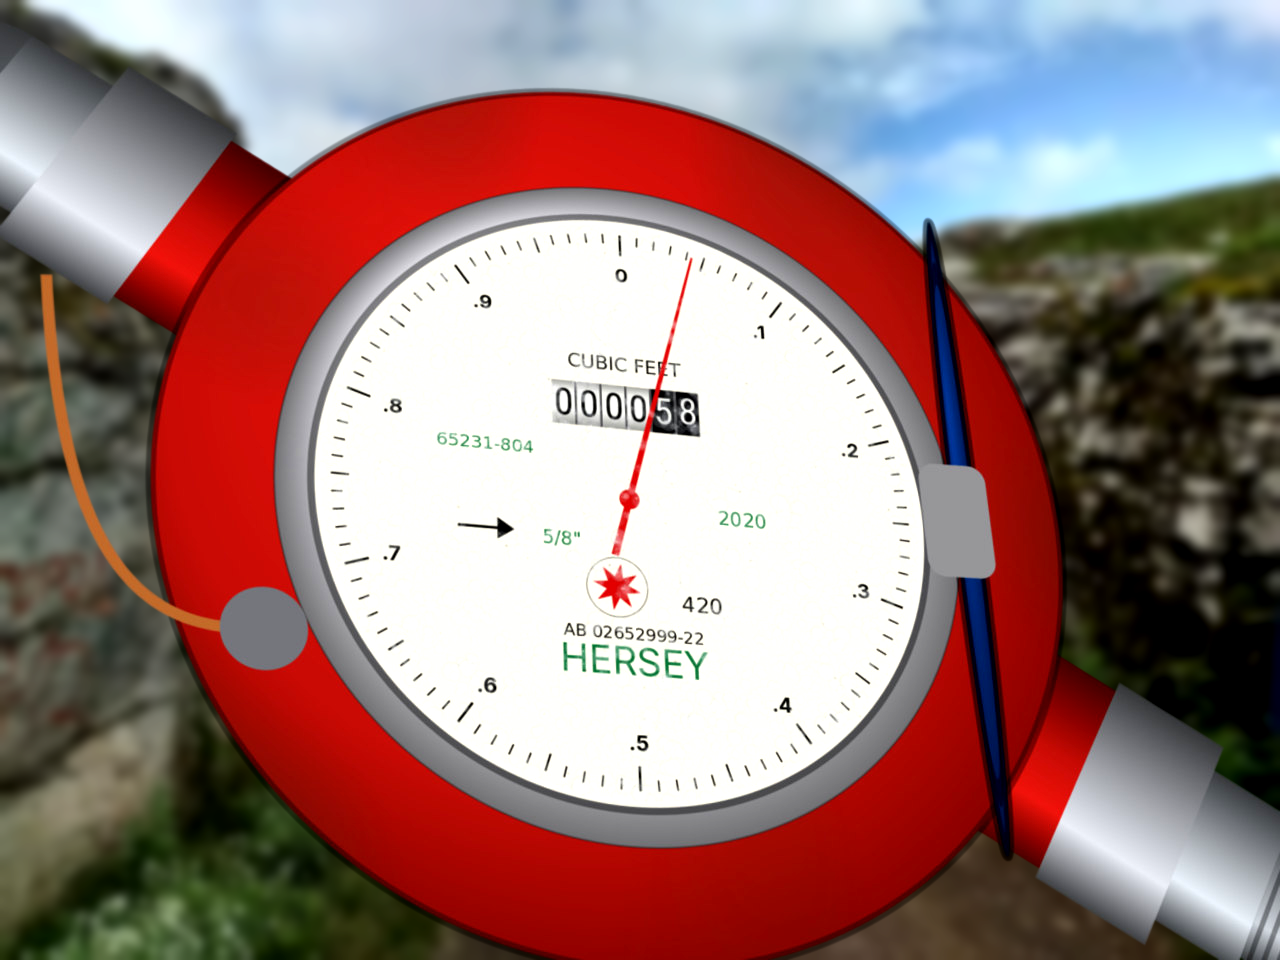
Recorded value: 58.04; ft³
